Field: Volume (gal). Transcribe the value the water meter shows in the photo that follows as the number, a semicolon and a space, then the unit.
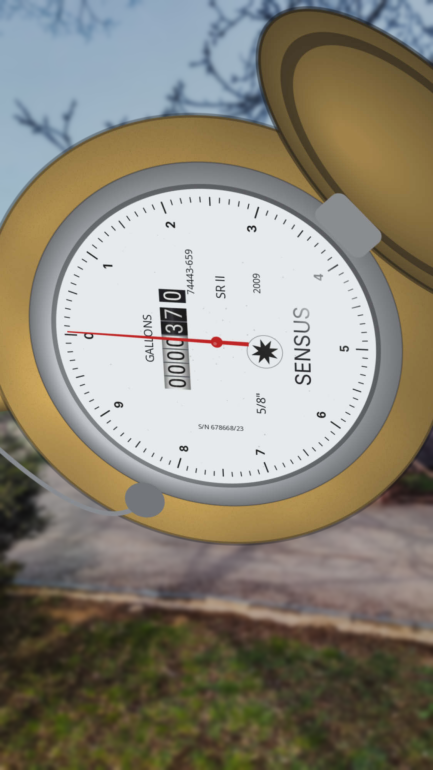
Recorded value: 370.0; gal
